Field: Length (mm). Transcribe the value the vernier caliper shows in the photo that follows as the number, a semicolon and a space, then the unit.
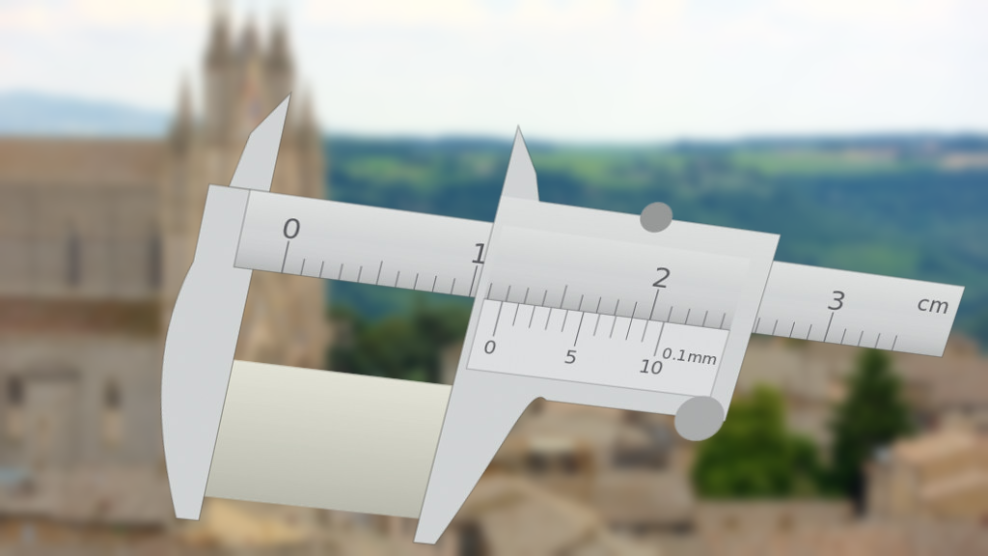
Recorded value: 11.8; mm
